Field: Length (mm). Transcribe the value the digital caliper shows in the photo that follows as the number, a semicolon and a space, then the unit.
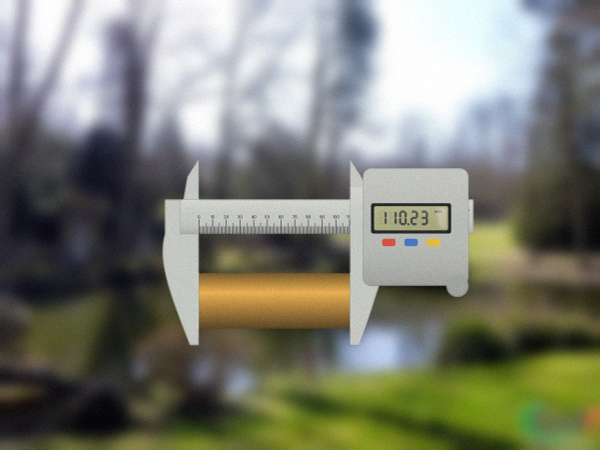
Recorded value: 110.23; mm
